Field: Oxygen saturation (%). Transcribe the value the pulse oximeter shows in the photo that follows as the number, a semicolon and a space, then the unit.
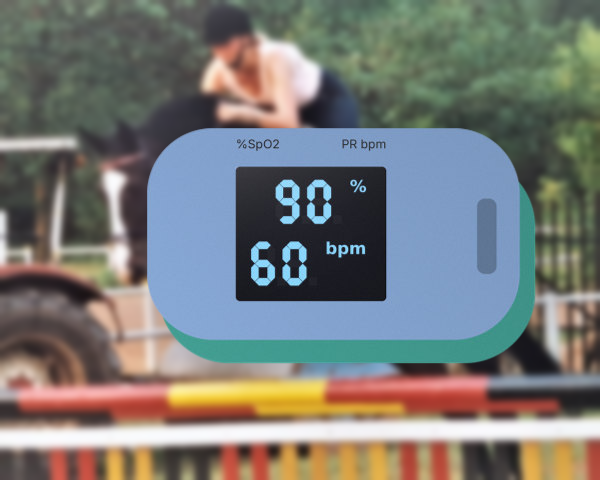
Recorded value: 90; %
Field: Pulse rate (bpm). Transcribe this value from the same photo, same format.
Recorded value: 60; bpm
